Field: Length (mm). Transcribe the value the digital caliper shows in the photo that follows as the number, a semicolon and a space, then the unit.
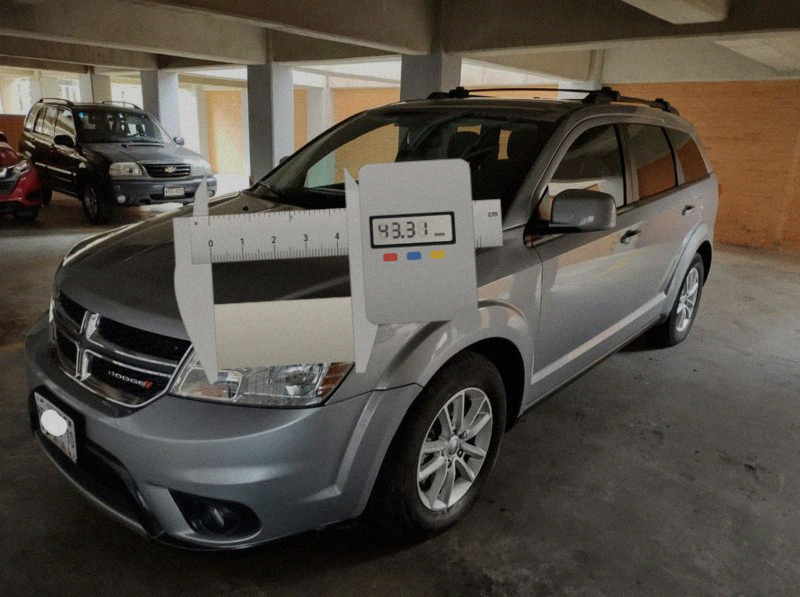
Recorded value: 43.31; mm
